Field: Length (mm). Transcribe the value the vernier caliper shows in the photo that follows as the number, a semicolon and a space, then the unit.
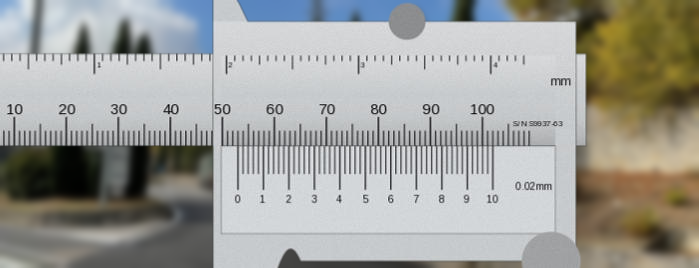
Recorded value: 53.0; mm
